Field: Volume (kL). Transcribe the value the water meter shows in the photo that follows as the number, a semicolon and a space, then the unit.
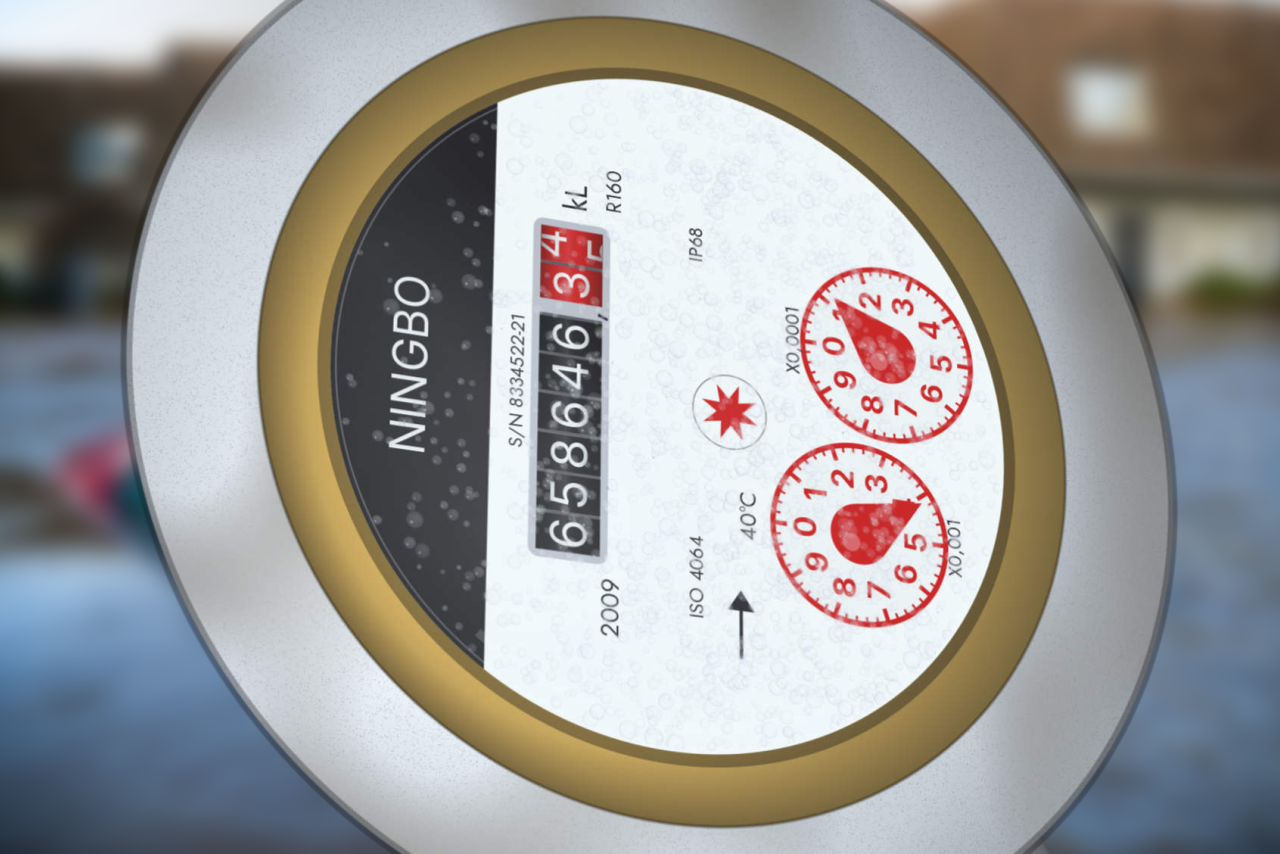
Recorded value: 658646.3441; kL
